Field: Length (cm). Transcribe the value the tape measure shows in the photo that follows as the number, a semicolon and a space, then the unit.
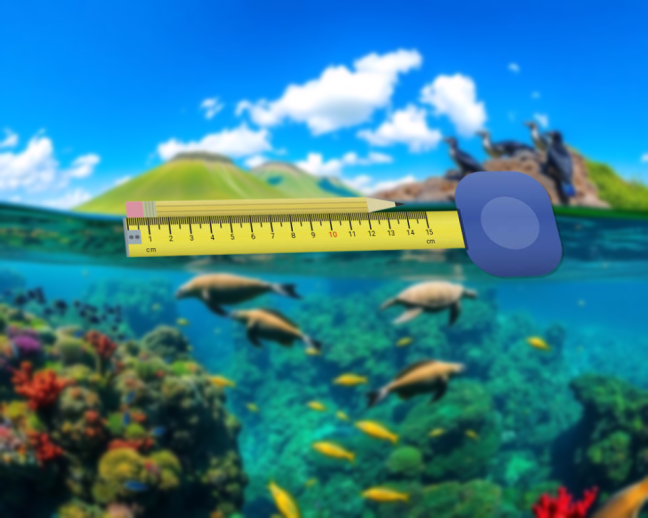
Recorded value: 14; cm
